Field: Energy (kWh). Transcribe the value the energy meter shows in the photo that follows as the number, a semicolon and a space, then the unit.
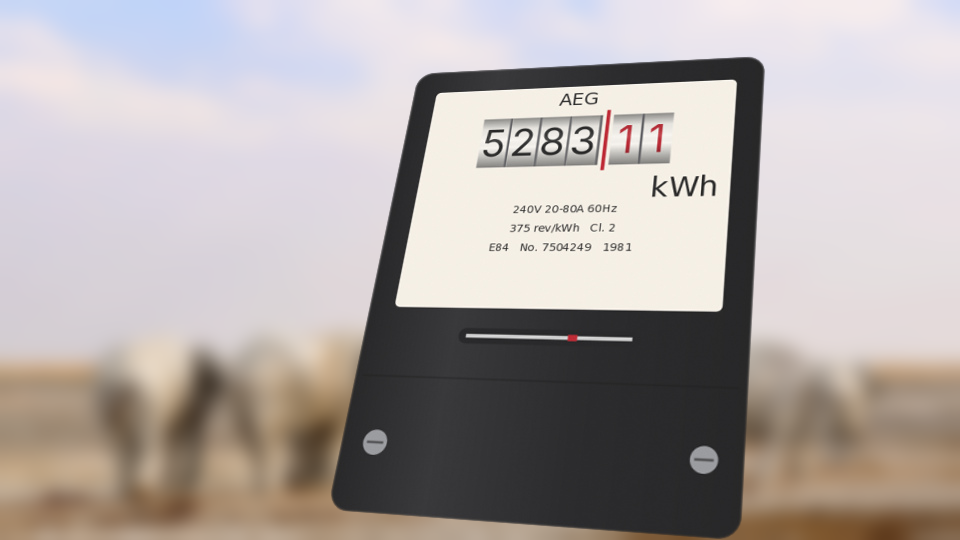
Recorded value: 5283.11; kWh
